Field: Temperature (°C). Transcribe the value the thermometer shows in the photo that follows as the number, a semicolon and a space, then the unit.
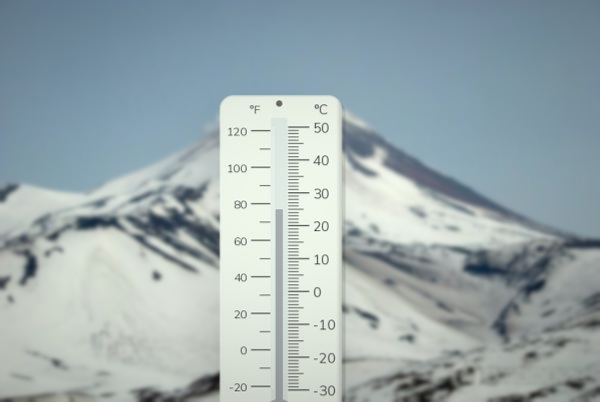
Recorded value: 25; °C
